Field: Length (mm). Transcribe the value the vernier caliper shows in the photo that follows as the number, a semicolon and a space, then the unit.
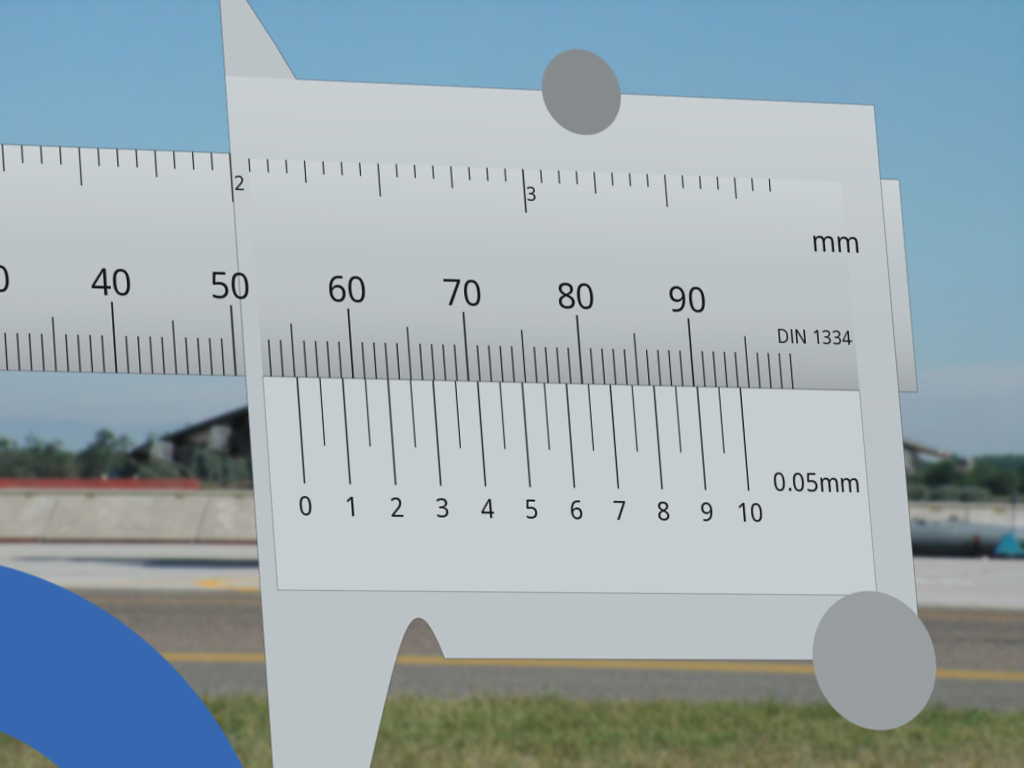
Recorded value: 55.2; mm
